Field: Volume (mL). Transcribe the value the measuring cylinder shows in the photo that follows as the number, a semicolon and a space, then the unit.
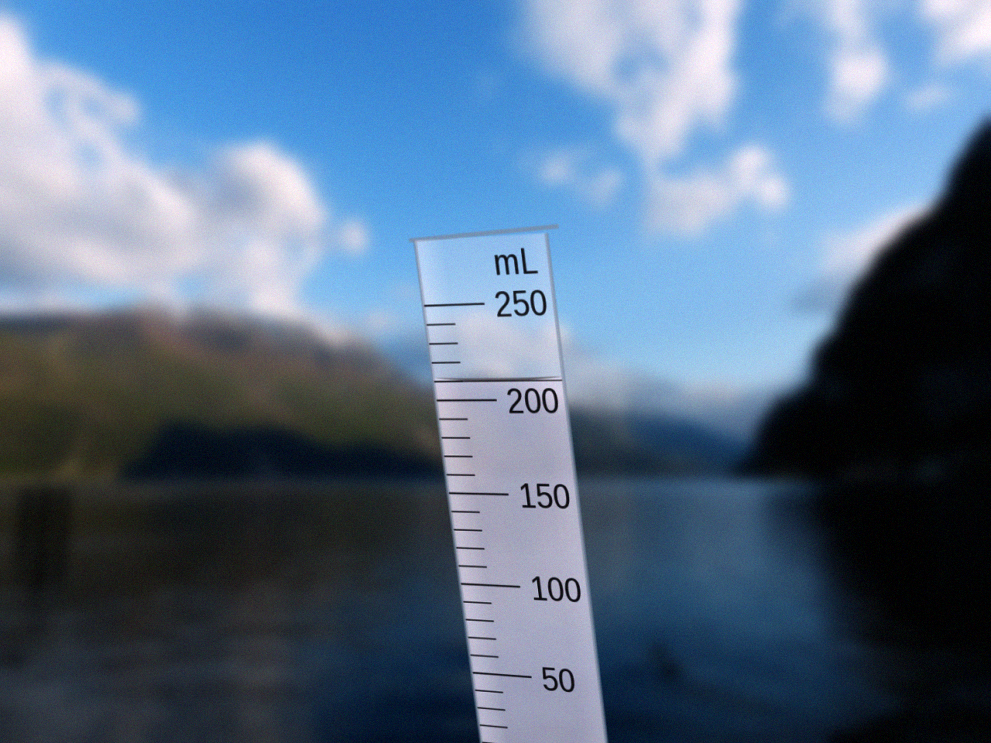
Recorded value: 210; mL
